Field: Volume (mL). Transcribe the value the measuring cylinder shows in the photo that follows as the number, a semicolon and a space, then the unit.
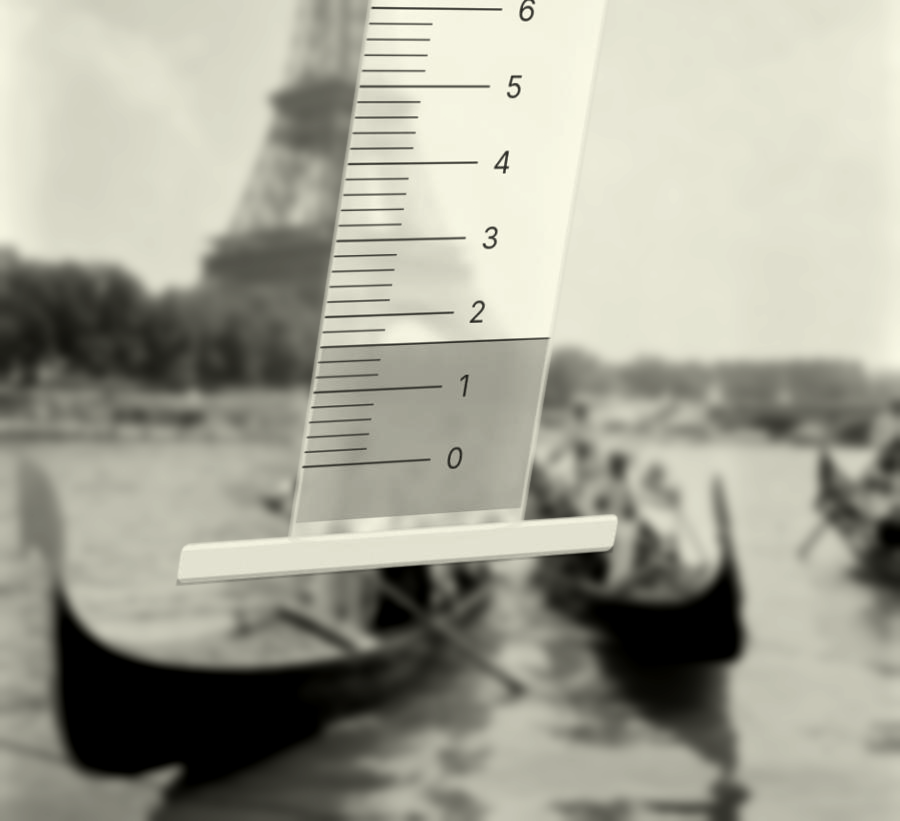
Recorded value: 1.6; mL
